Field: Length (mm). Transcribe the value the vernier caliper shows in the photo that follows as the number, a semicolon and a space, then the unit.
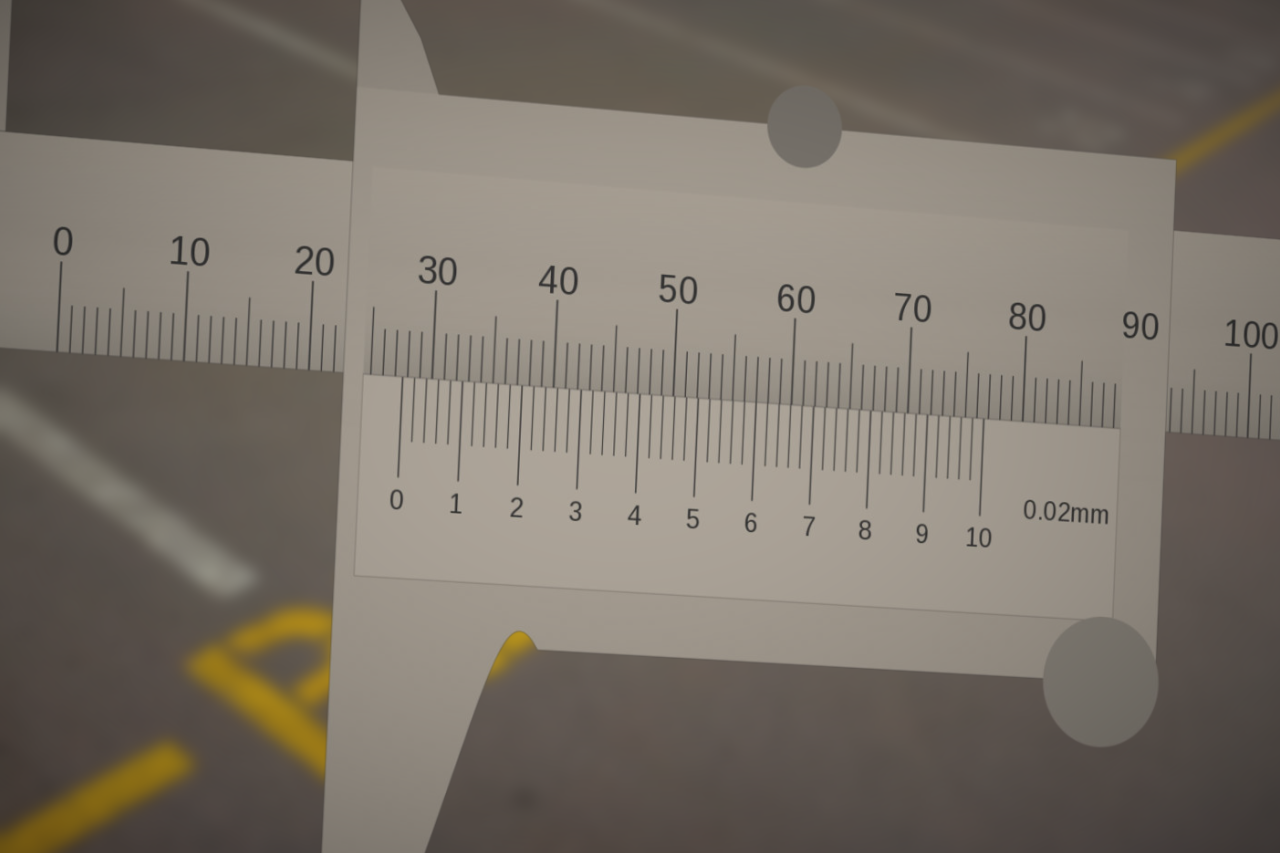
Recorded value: 27.6; mm
